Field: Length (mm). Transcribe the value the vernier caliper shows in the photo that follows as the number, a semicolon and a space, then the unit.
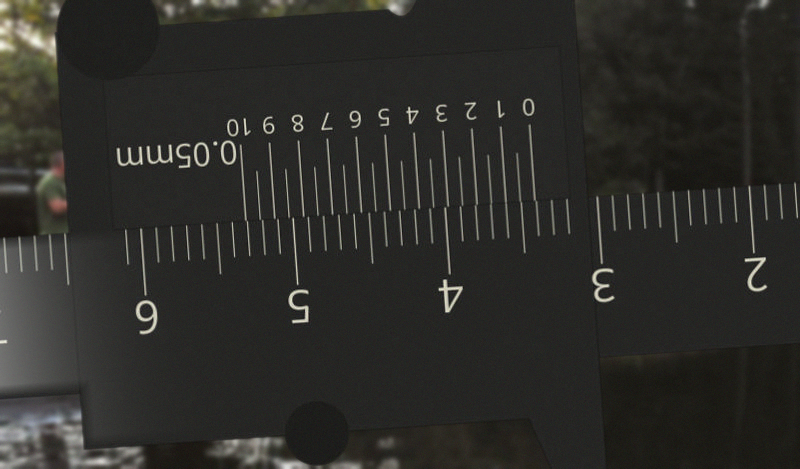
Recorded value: 34.1; mm
